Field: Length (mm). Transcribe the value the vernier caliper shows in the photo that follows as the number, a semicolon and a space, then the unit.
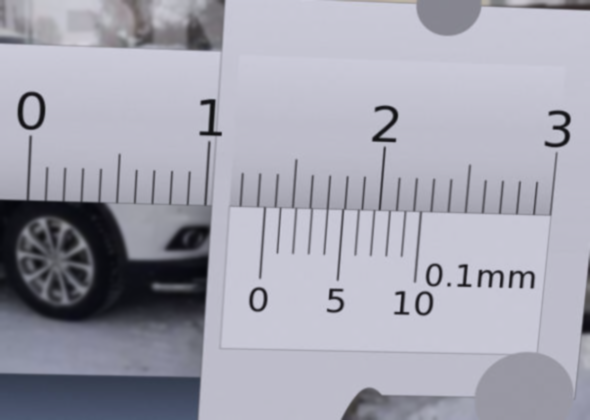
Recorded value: 13.4; mm
